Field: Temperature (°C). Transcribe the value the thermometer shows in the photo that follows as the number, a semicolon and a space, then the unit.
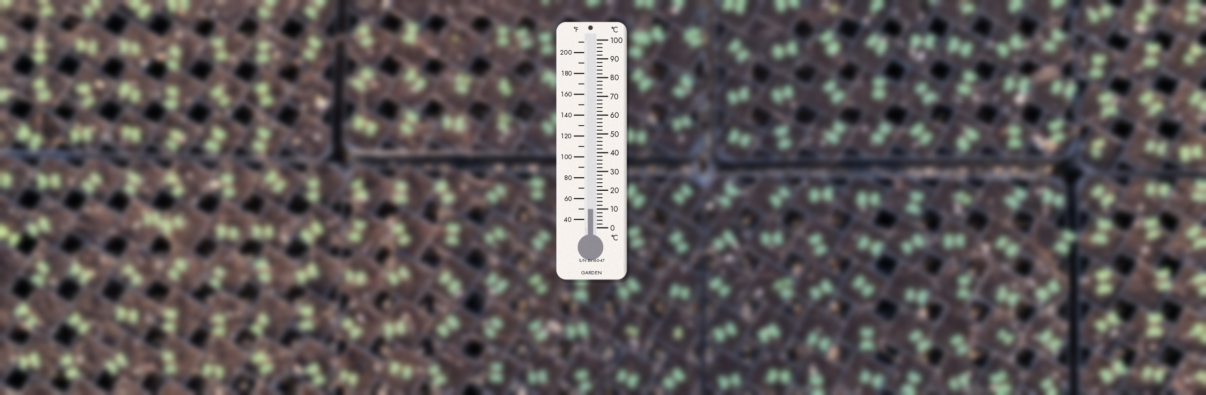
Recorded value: 10; °C
